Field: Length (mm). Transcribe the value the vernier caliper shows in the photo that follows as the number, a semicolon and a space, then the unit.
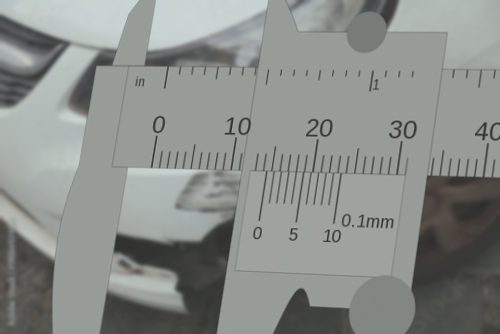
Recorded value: 14.4; mm
